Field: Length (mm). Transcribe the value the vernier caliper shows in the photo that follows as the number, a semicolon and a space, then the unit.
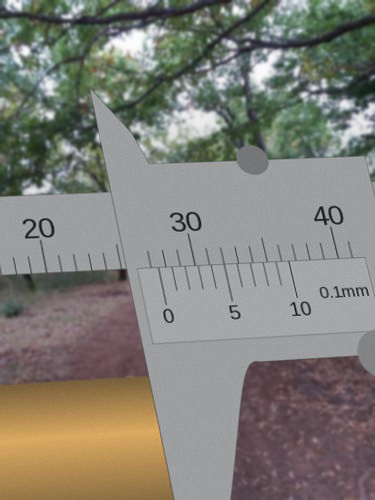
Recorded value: 27.5; mm
